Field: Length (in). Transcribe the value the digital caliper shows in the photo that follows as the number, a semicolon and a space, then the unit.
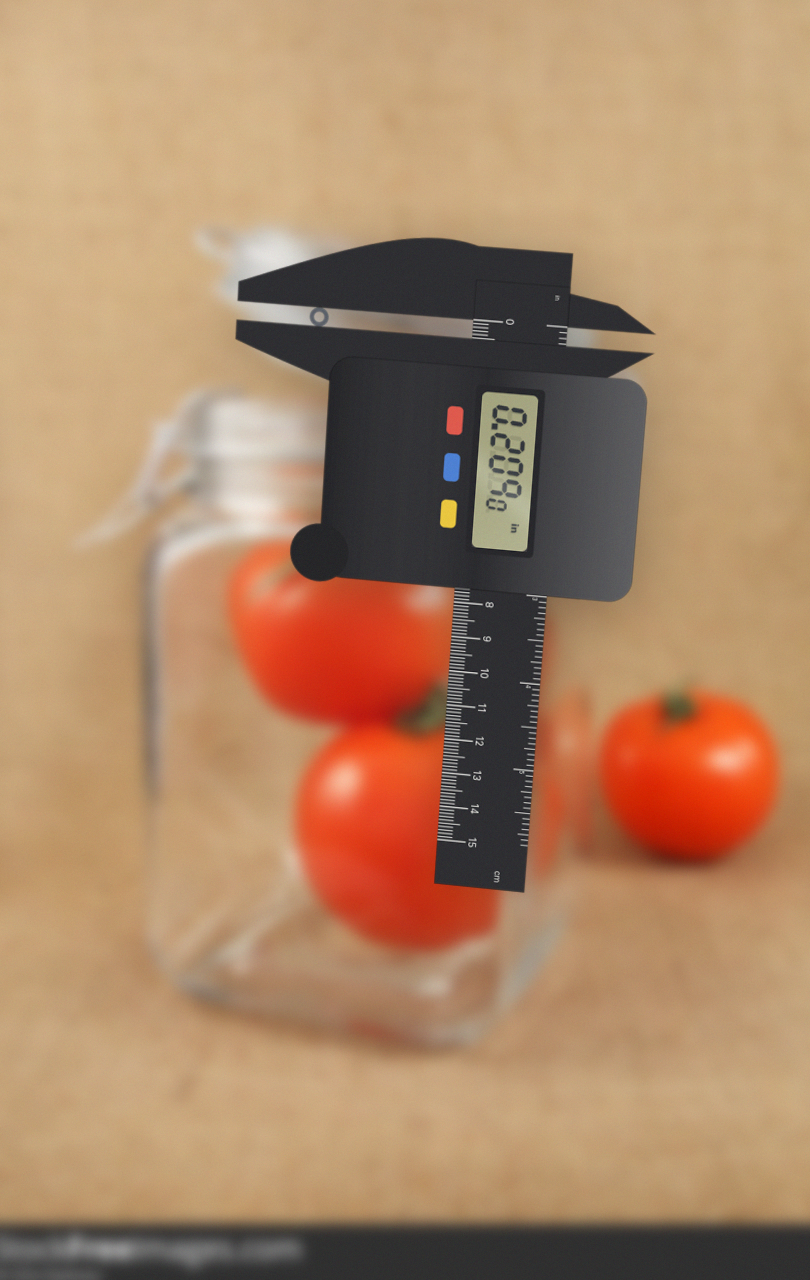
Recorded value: 0.2090; in
